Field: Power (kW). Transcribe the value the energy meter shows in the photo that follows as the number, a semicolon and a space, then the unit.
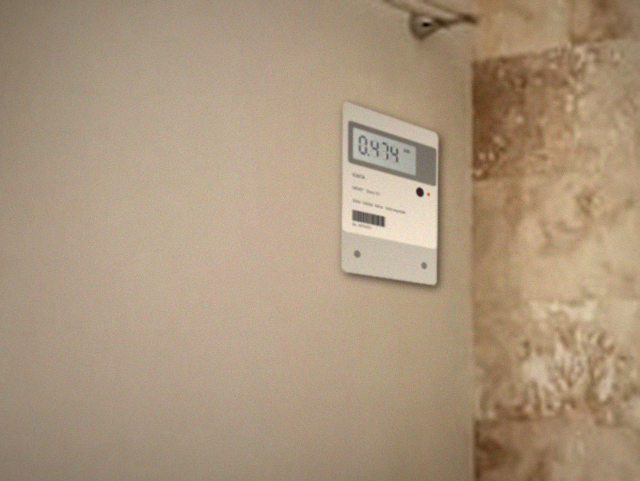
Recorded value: 0.474; kW
